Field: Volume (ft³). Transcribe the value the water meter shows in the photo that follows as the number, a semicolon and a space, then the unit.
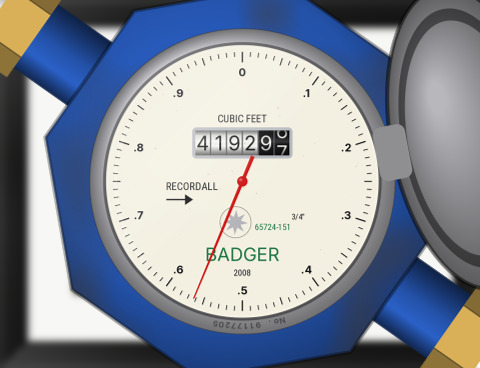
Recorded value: 419296.56; ft³
